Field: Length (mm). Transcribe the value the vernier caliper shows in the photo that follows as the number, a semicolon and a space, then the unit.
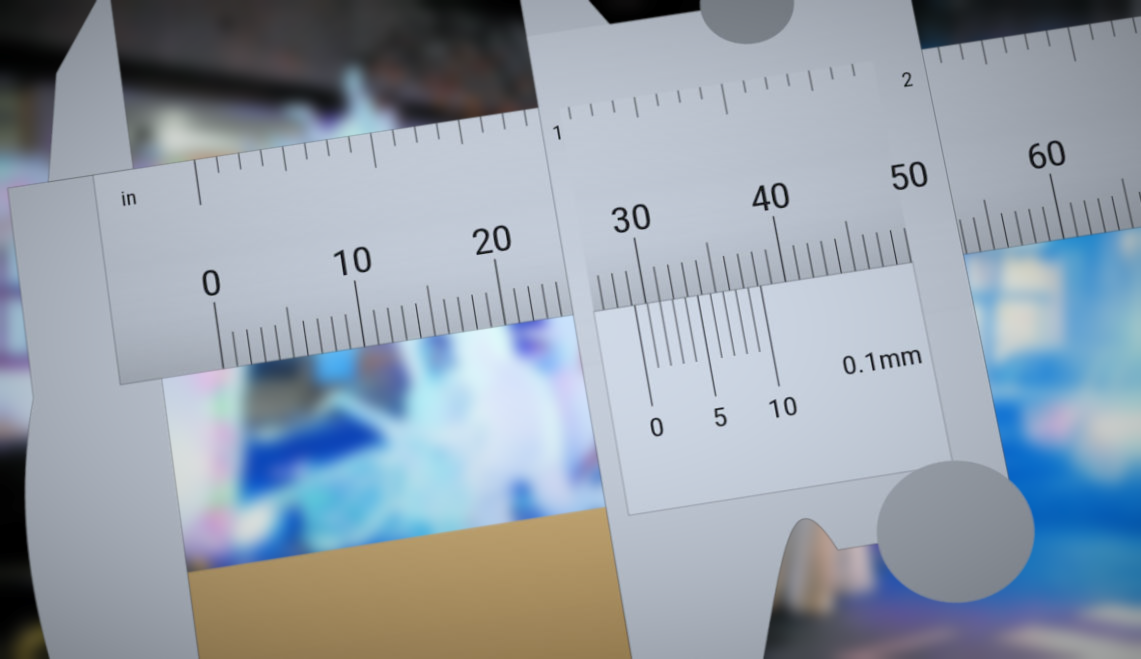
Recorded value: 29.2; mm
